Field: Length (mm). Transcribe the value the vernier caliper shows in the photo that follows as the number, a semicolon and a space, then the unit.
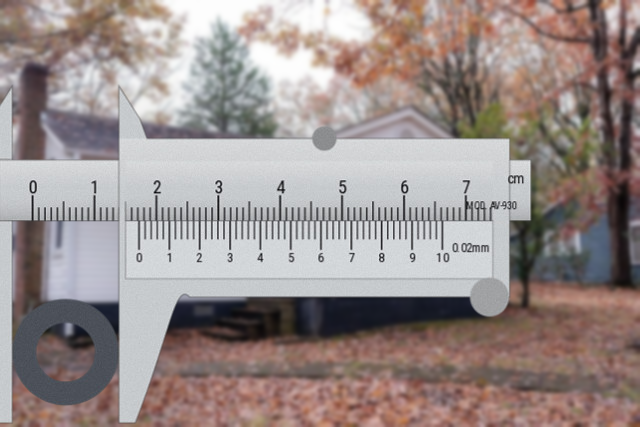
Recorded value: 17.2; mm
